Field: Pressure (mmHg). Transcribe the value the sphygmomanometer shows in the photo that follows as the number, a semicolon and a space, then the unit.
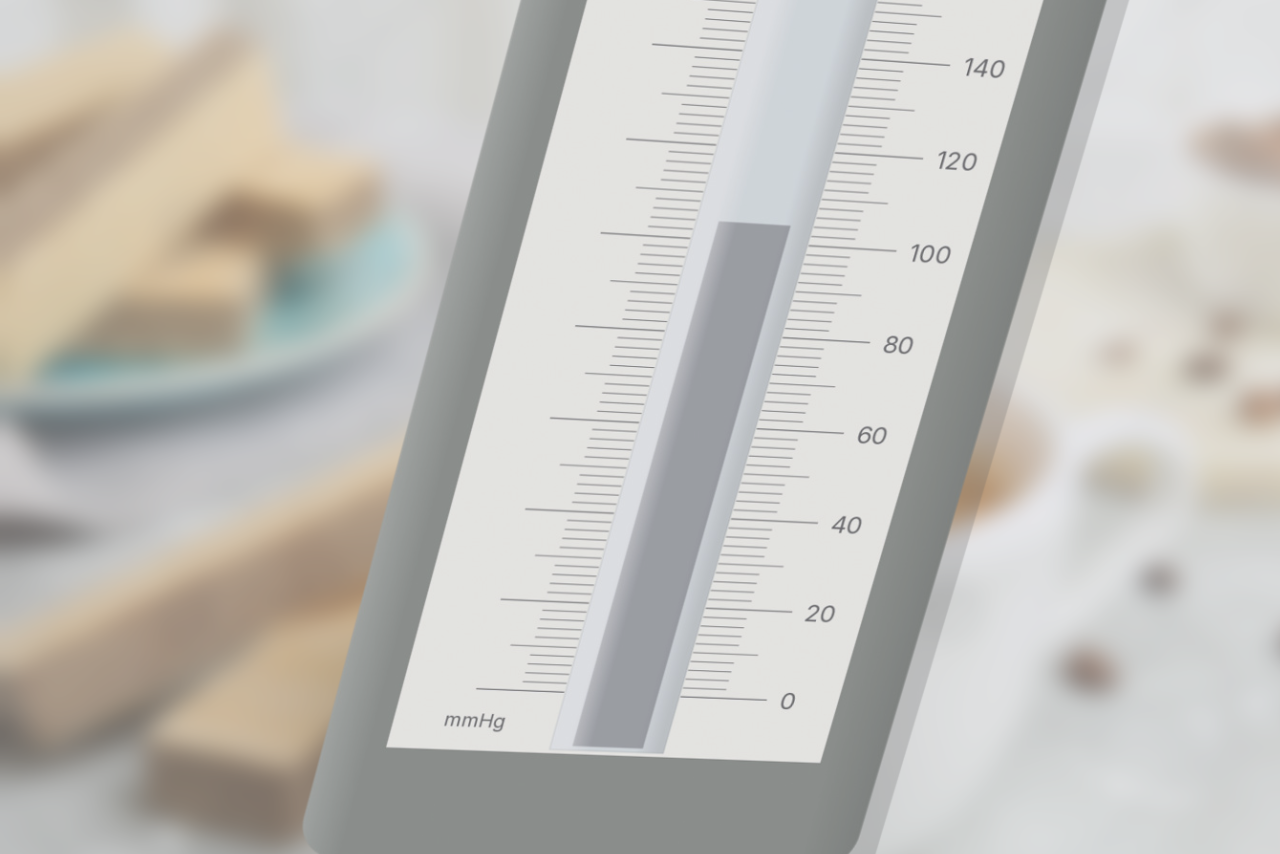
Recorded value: 104; mmHg
